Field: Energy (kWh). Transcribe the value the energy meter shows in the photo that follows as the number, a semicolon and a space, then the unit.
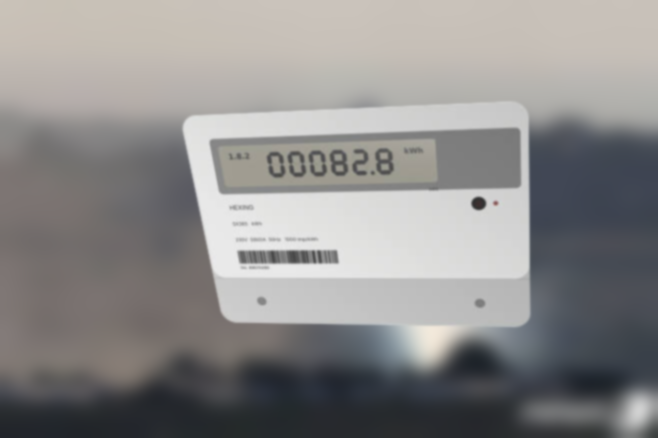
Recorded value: 82.8; kWh
